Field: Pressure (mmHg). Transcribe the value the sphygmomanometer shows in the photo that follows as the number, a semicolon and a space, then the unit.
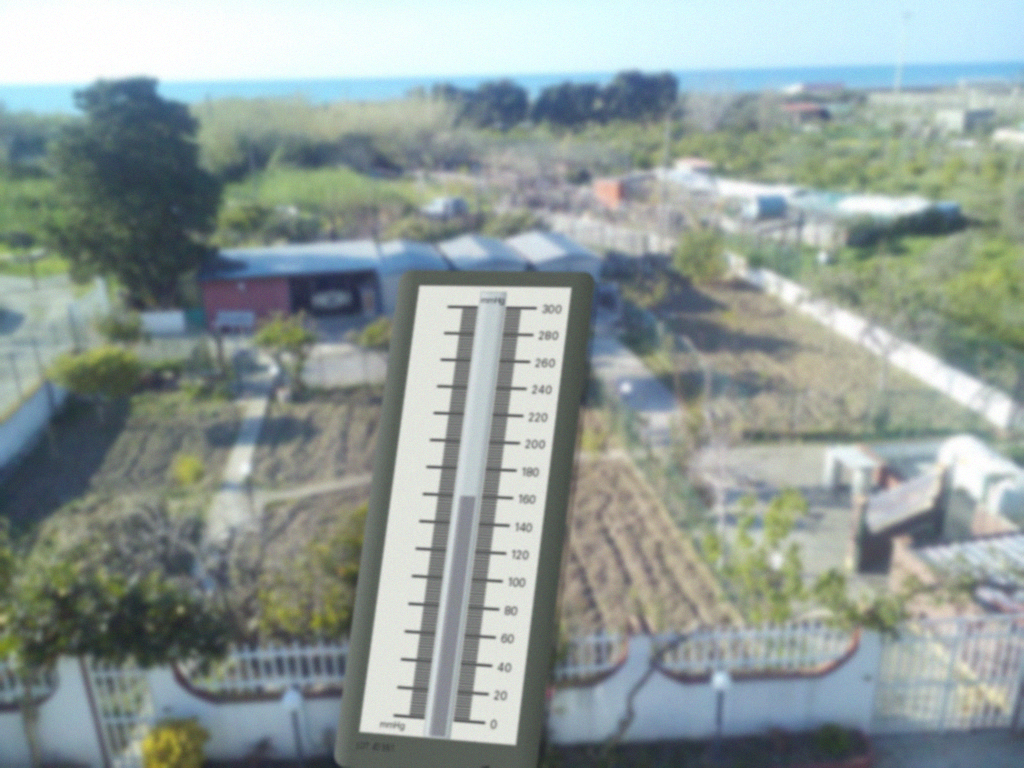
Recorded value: 160; mmHg
